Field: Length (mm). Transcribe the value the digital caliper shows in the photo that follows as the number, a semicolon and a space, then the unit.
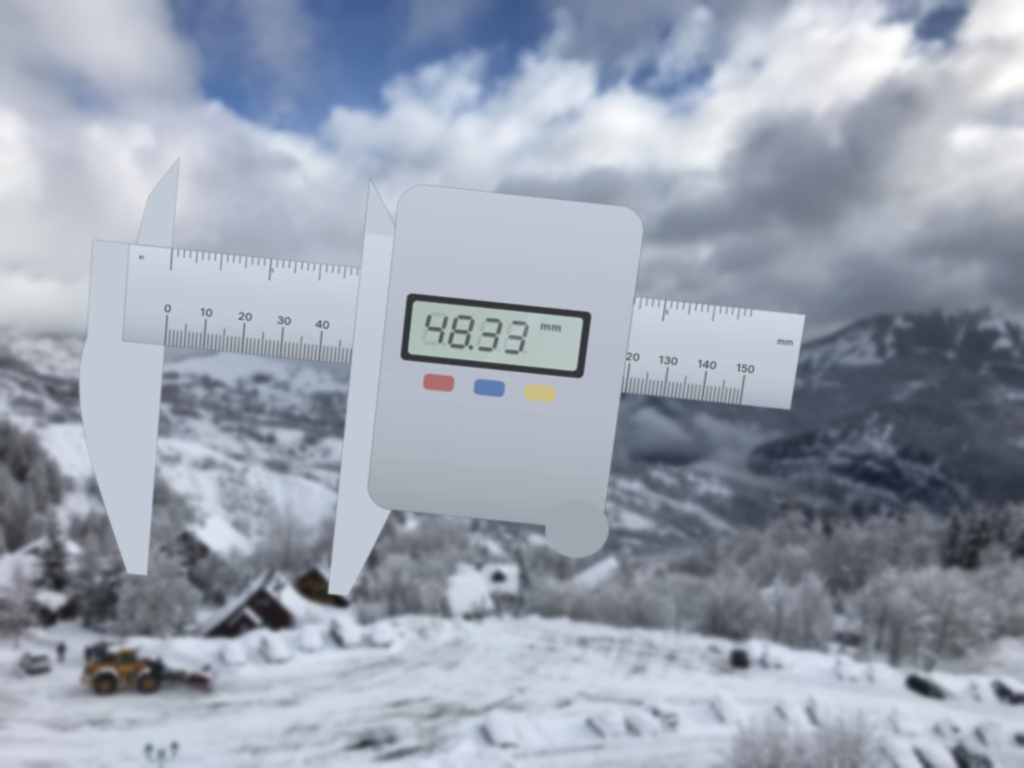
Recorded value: 48.33; mm
